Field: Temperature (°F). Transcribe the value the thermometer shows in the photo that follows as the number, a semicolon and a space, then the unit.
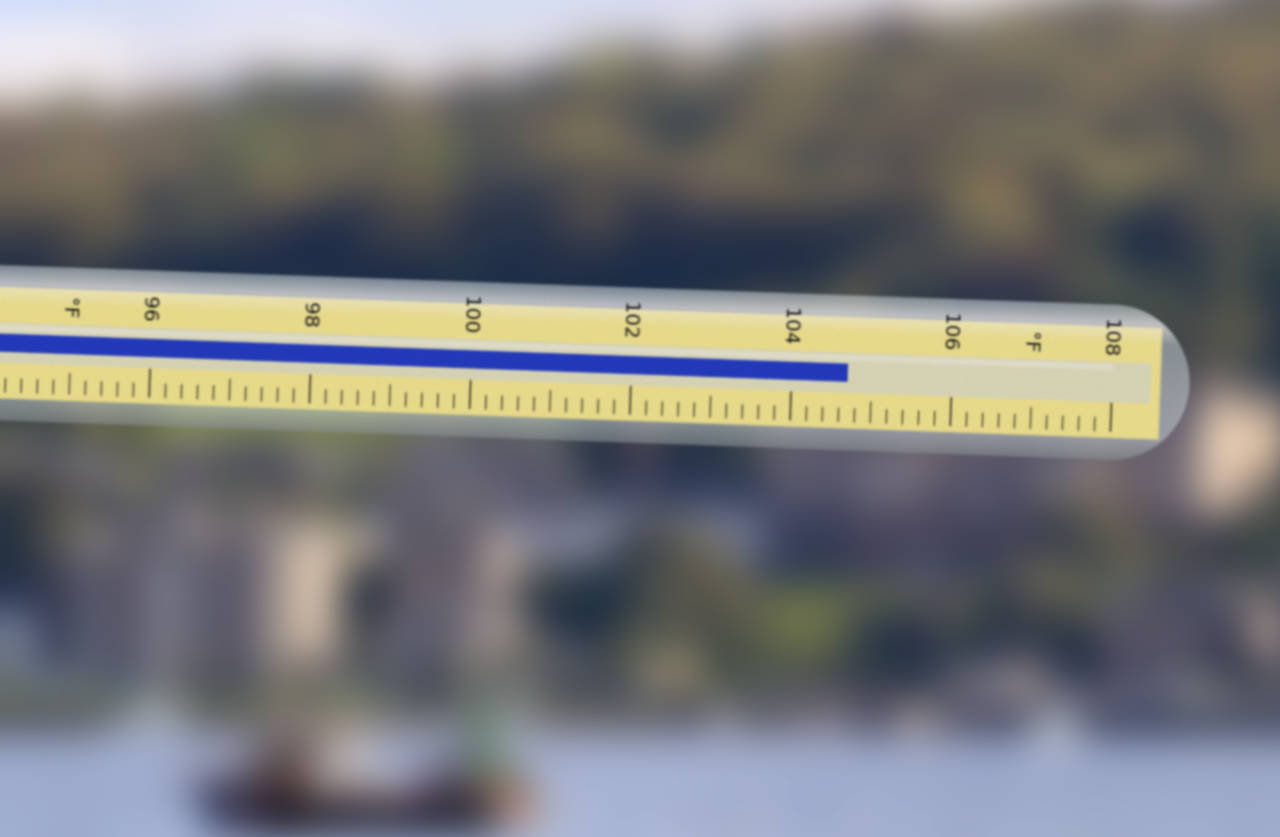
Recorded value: 104.7; °F
